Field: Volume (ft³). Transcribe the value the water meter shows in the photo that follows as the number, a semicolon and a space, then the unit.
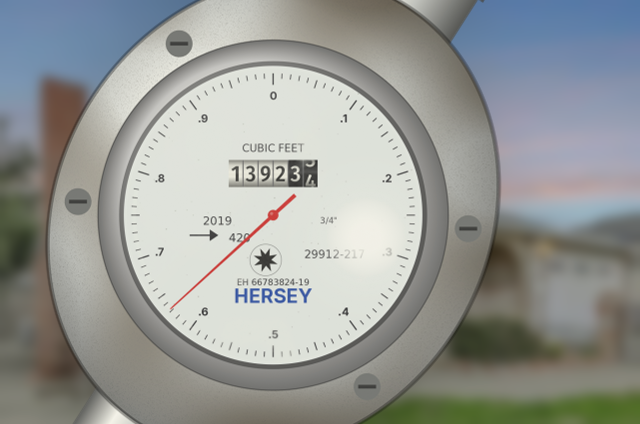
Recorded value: 139233.63; ft³
